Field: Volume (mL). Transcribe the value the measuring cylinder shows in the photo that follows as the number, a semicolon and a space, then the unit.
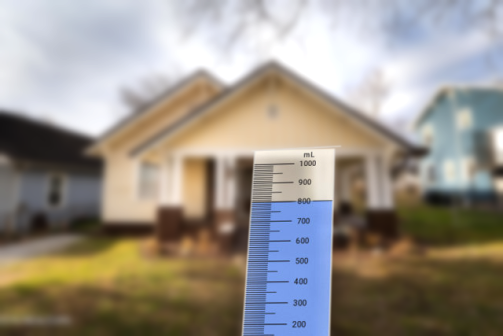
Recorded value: 800; mL
